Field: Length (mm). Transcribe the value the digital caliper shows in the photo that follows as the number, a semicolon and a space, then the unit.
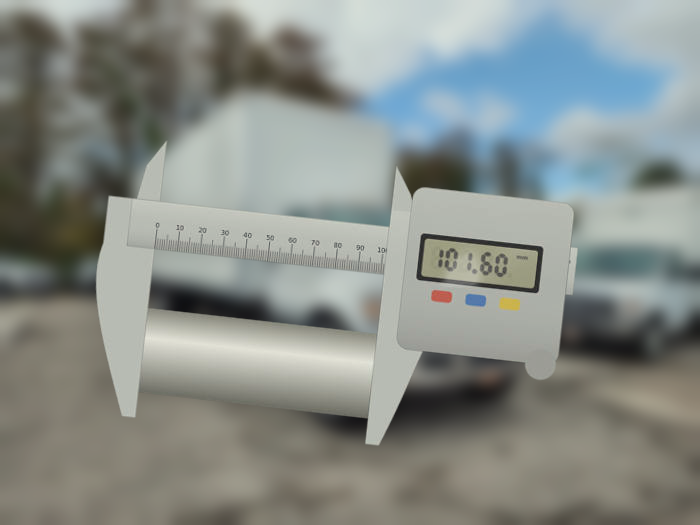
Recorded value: 101.60; mm
